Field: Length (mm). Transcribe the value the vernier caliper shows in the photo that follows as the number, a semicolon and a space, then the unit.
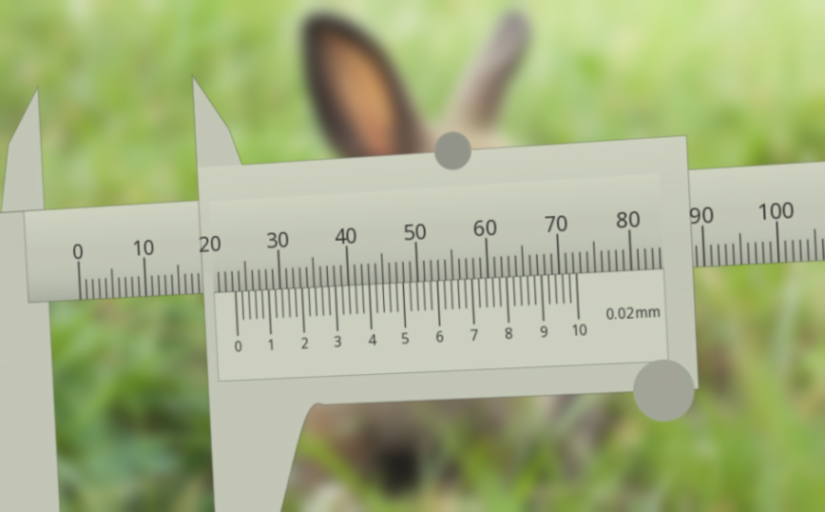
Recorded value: 23.4; mm
